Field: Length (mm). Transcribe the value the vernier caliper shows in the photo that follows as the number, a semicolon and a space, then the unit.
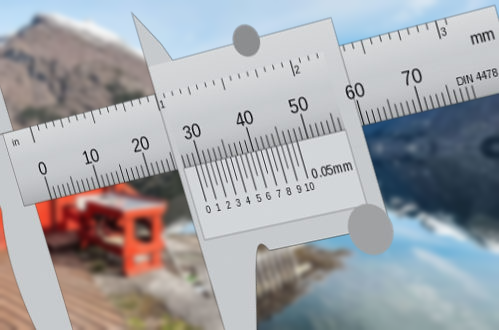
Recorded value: 29.0; mm
